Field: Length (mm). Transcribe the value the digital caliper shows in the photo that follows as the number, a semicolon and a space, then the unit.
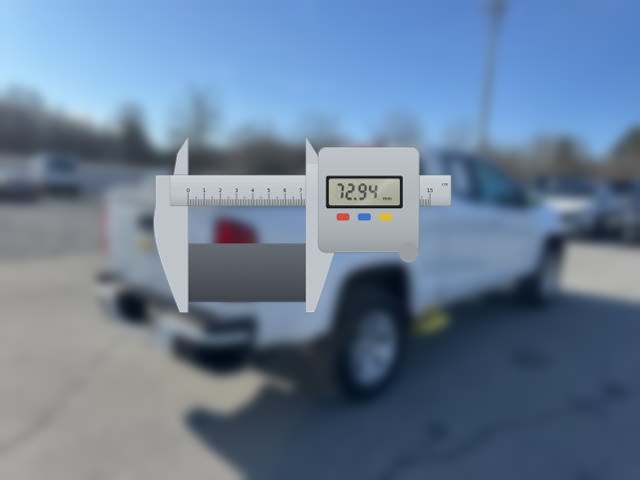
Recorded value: 72.94; mm
